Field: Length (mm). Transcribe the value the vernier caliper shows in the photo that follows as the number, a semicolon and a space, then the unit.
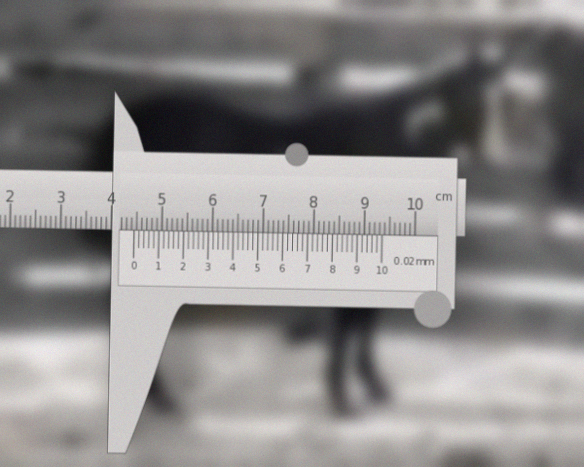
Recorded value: 44.5; mm
